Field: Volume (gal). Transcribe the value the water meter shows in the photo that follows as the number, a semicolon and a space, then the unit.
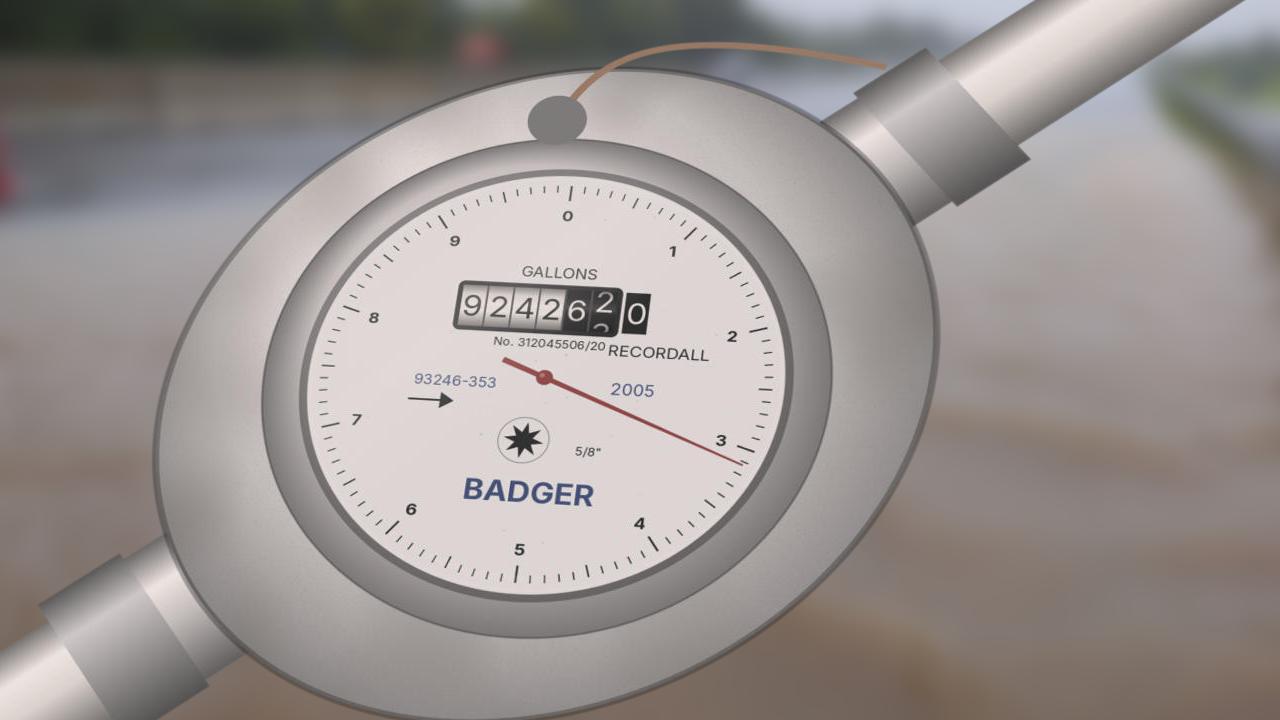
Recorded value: 9242623.1; gal
